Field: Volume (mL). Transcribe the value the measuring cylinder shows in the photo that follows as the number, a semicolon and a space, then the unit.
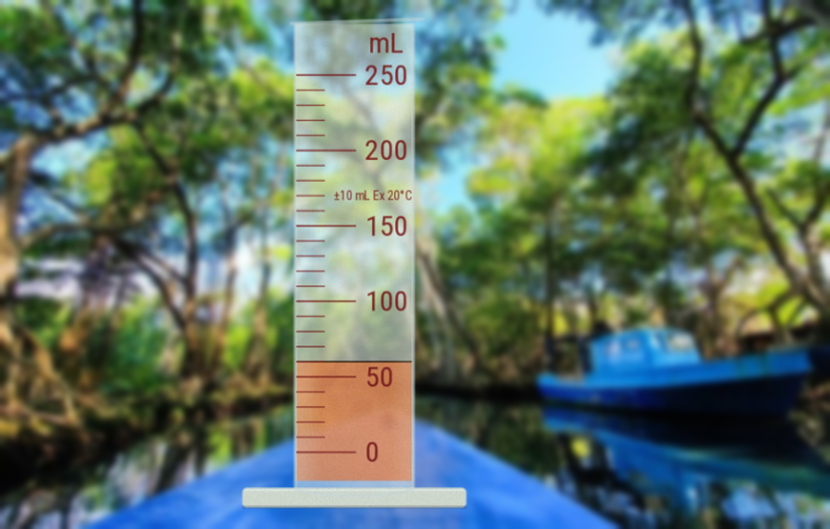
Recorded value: 60; mL
